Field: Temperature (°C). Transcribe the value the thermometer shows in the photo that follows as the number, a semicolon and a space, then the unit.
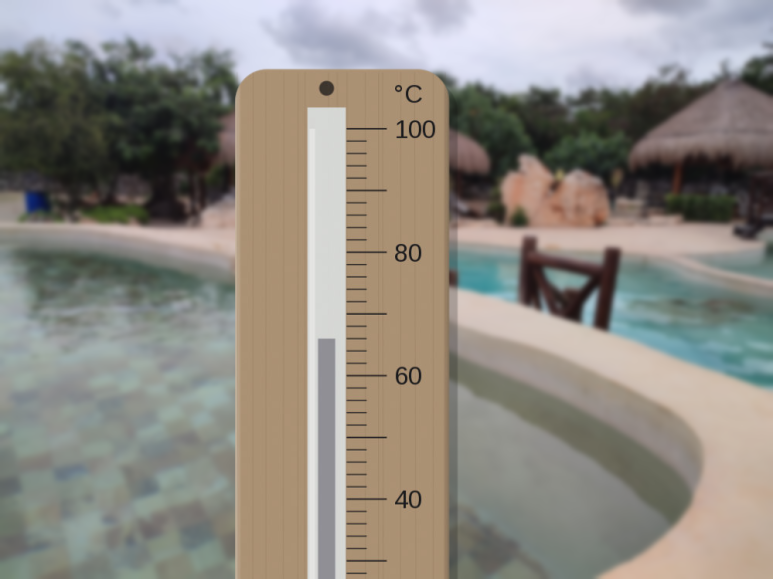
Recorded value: 66; °C
